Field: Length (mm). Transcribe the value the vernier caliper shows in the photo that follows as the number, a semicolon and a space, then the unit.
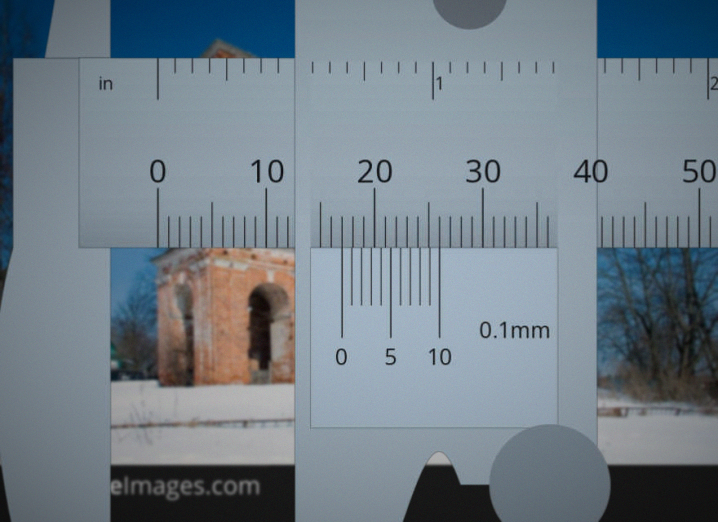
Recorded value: 17.0; mm
